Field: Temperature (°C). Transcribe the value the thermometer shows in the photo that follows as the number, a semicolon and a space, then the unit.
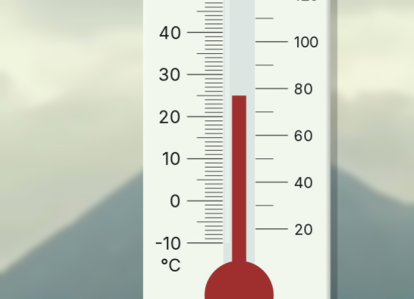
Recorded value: 25; °C
